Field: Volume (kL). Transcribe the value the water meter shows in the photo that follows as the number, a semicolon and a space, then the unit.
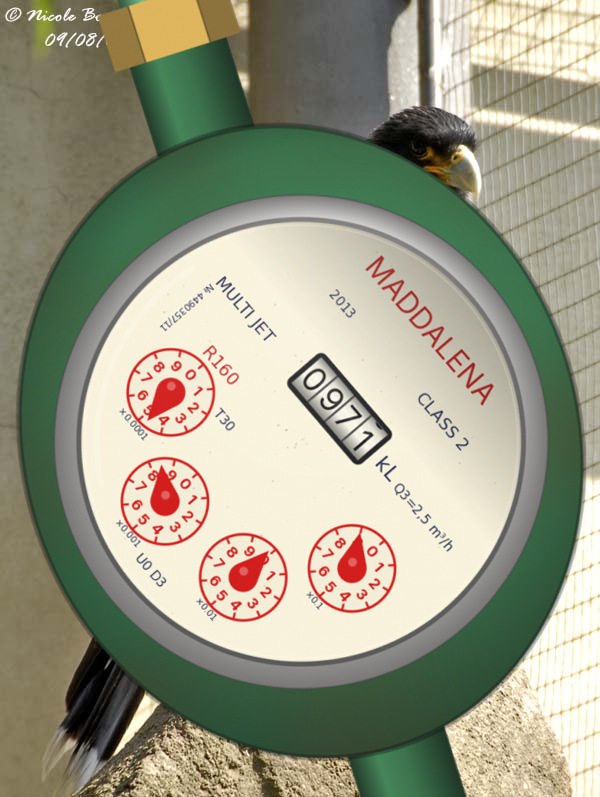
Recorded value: 970.8984; kL
